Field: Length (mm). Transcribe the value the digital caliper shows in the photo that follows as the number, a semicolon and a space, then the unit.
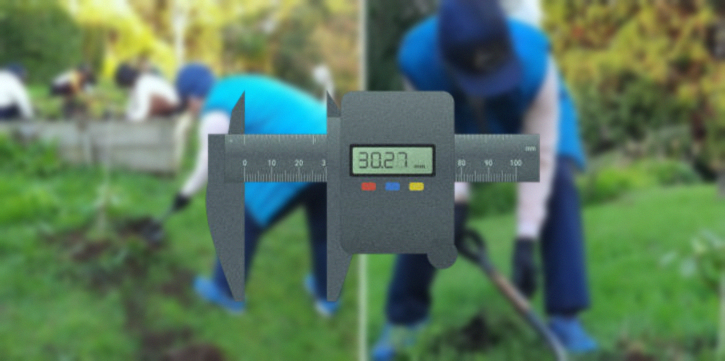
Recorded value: 30.27; mm
